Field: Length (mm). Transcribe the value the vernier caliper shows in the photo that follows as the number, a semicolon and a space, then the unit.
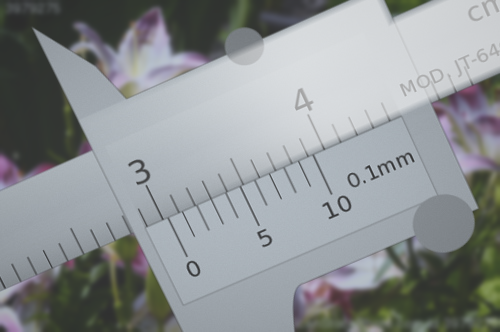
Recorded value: 30.3; mm
